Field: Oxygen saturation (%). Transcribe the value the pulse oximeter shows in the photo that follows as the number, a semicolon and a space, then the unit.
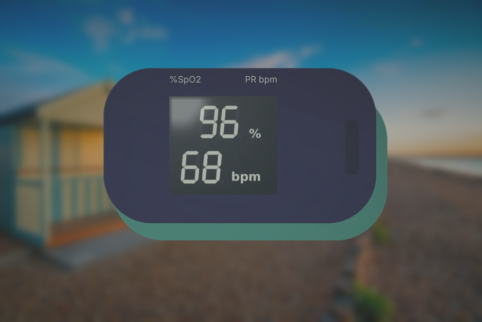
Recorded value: 96; %
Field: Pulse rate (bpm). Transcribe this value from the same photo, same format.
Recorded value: 68; bpm
